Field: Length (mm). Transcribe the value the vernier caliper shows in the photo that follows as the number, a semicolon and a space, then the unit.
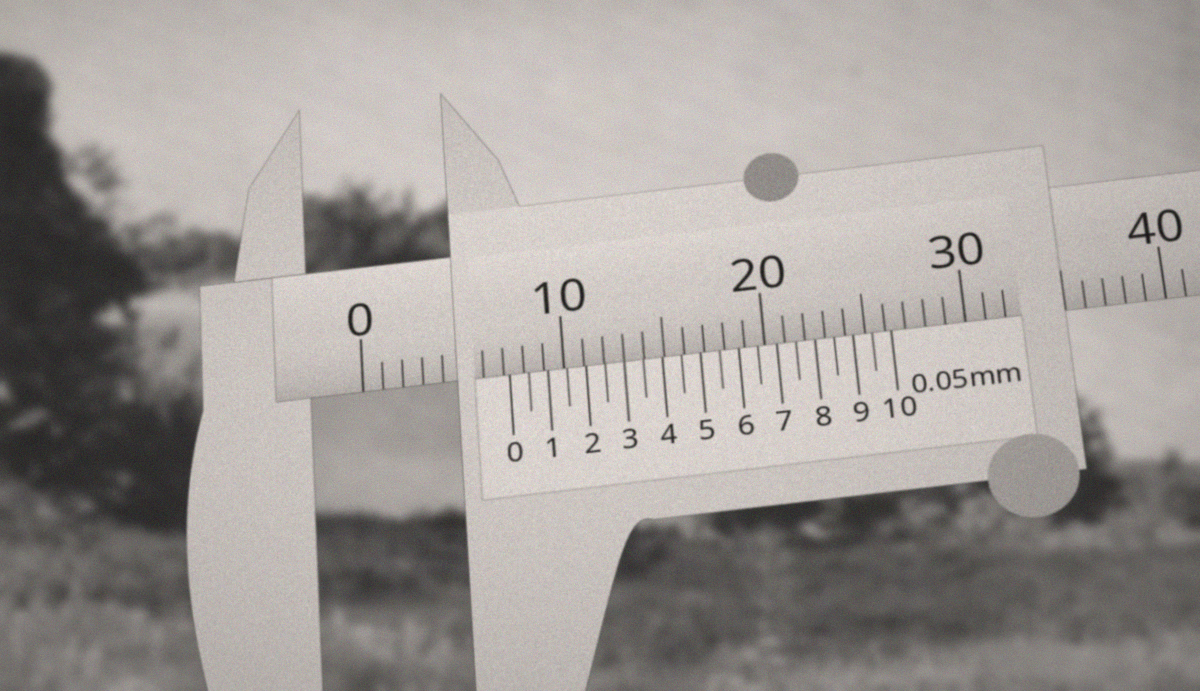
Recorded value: 7.3; mm
